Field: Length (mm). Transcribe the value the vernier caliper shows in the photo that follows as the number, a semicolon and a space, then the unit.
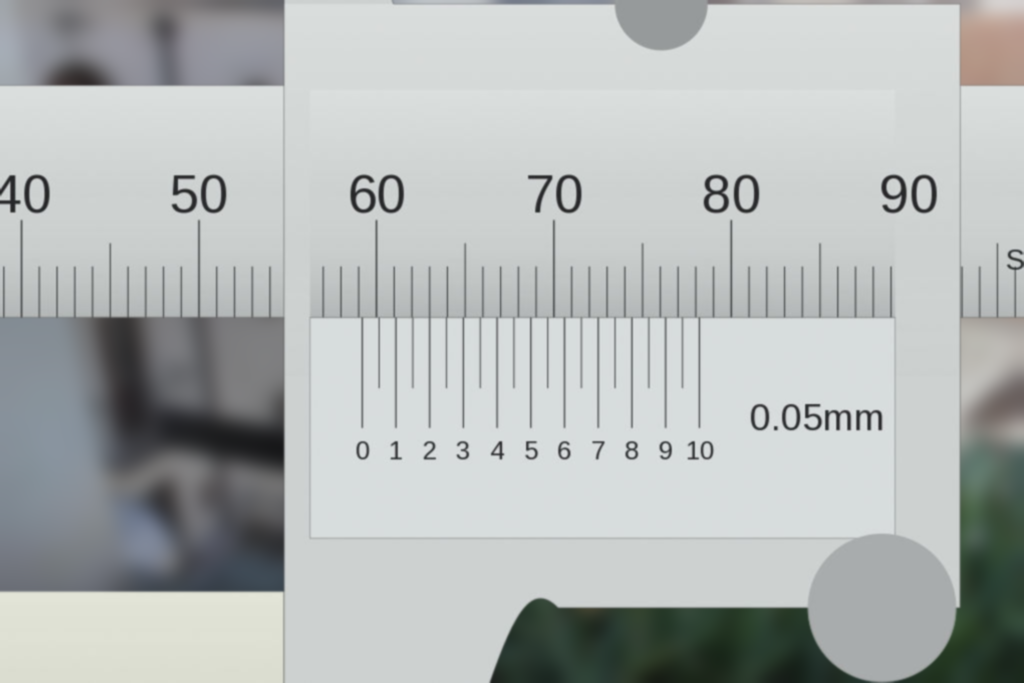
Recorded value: 59.2; mm
